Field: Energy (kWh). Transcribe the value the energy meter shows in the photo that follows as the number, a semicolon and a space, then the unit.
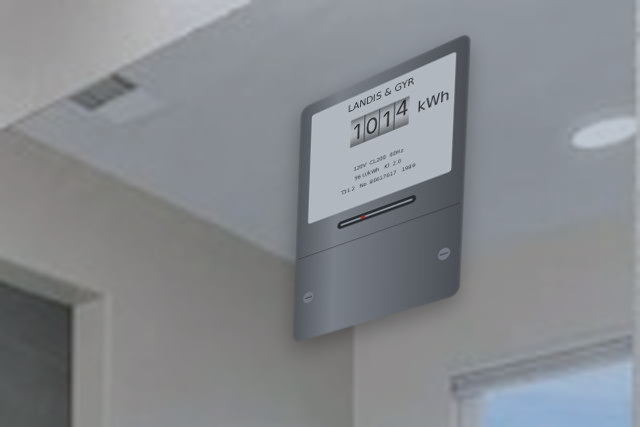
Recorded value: 1014; kWh
